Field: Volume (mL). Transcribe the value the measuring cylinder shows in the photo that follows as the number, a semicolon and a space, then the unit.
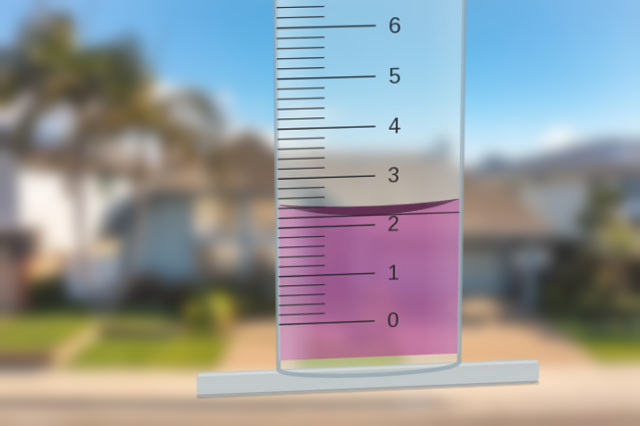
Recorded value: 2.2; mL
